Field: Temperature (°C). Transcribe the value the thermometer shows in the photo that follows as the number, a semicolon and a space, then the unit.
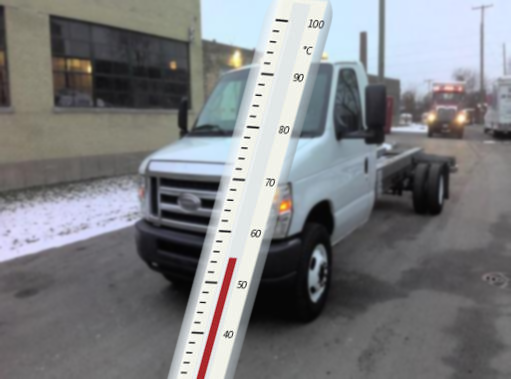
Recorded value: 55; °C
